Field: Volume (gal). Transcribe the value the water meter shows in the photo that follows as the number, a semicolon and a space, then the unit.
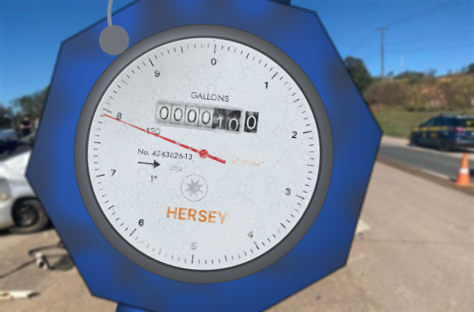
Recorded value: 97.9; gal
